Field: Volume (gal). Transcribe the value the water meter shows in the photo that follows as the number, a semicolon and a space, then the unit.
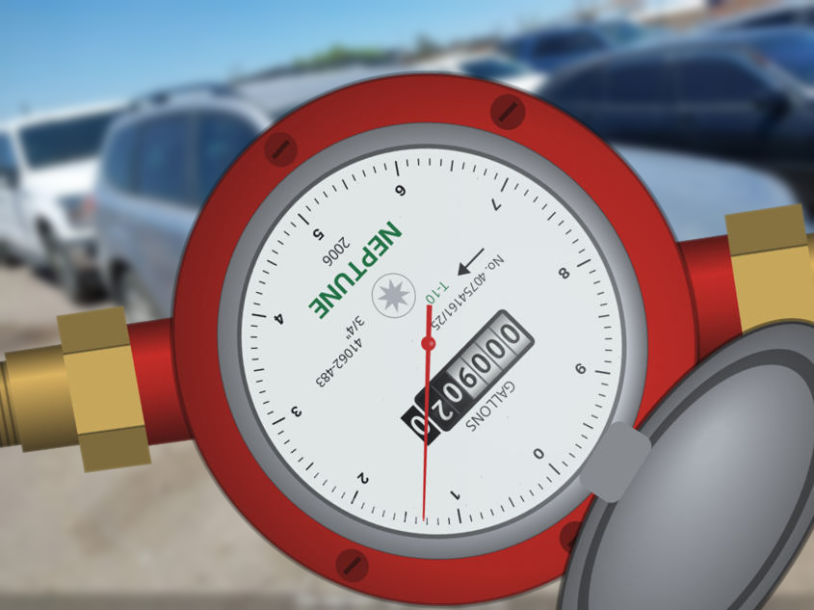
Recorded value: 9021.3; gal
